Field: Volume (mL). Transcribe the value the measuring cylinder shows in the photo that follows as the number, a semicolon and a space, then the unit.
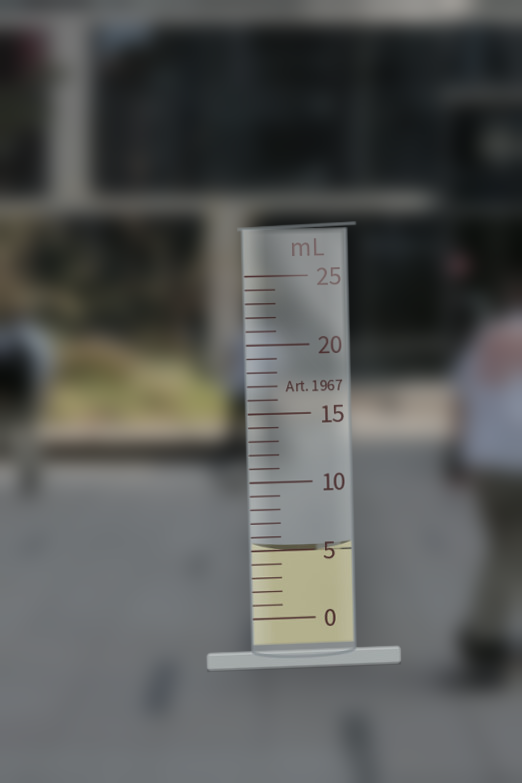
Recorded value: 5; mL
